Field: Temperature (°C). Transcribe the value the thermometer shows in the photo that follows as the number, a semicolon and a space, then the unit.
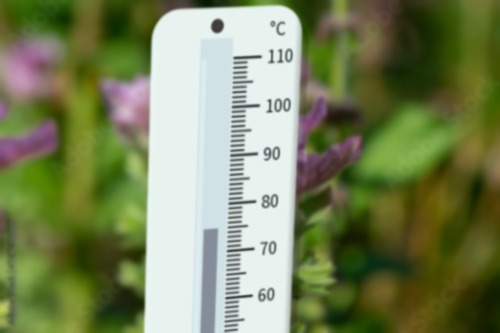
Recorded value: 75; °C
